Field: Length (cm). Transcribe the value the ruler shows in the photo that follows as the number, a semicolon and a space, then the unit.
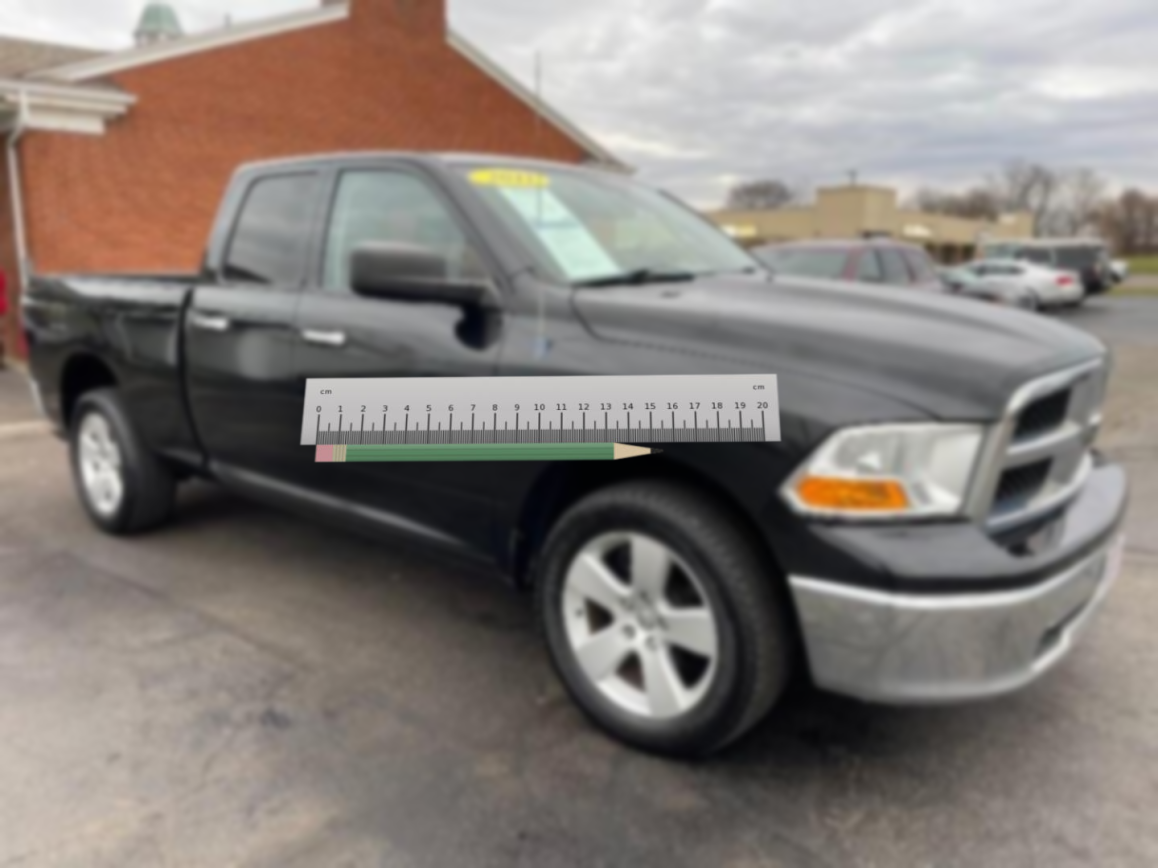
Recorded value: 15.5; cm
